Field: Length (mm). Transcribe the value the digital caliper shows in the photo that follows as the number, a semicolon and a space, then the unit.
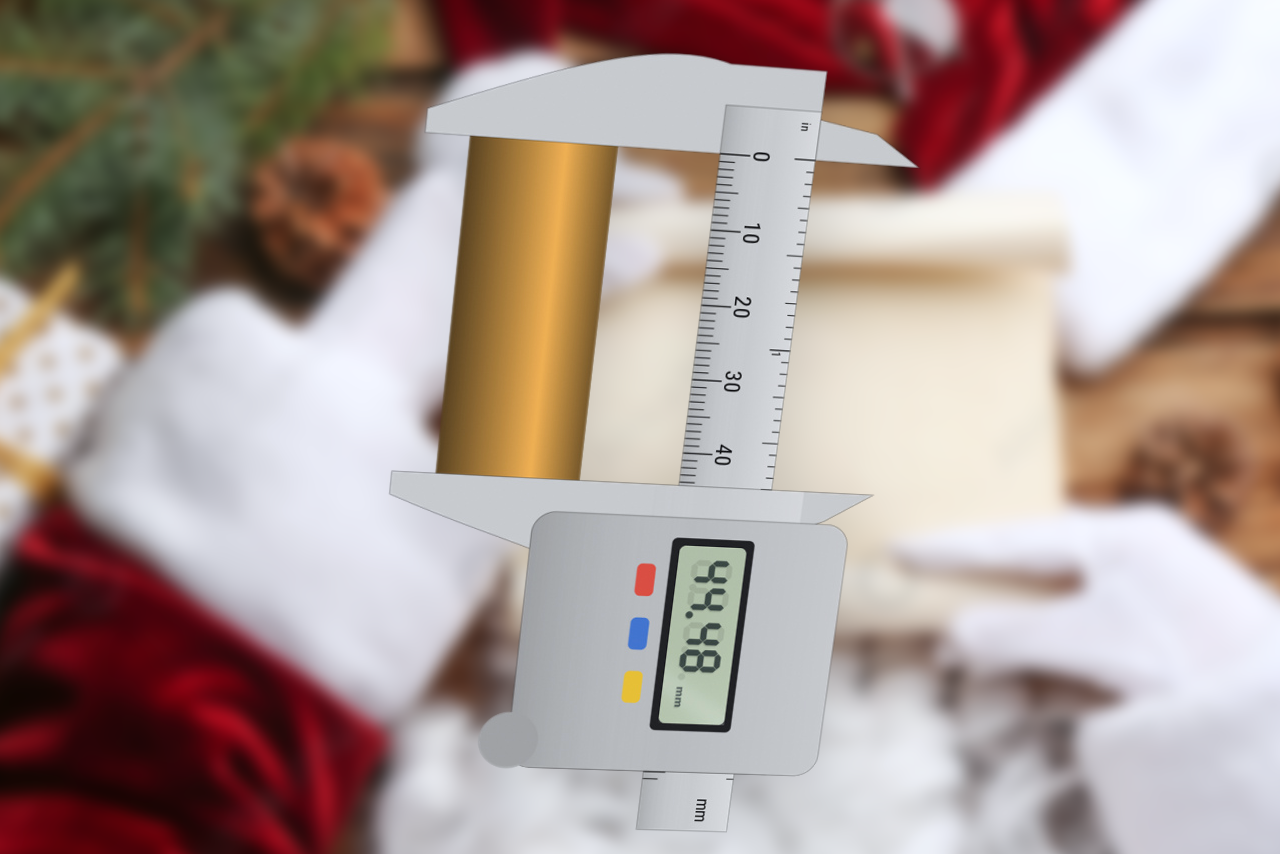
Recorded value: 44.48; mm
